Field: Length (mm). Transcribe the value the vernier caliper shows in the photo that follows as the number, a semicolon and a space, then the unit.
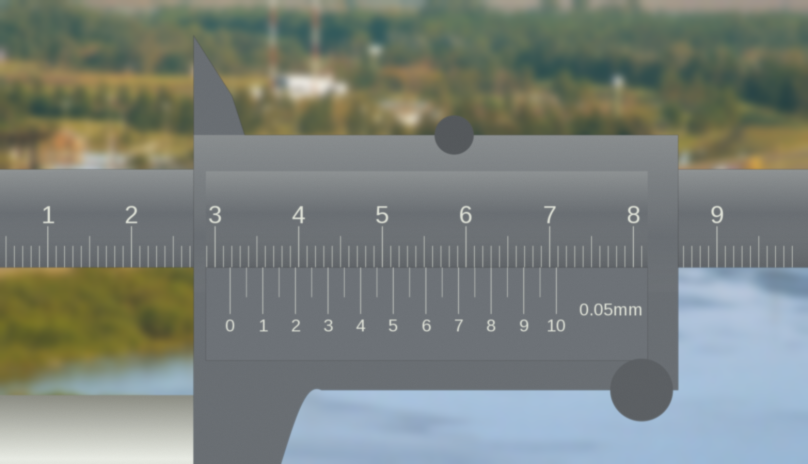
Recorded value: 31.8; mm
